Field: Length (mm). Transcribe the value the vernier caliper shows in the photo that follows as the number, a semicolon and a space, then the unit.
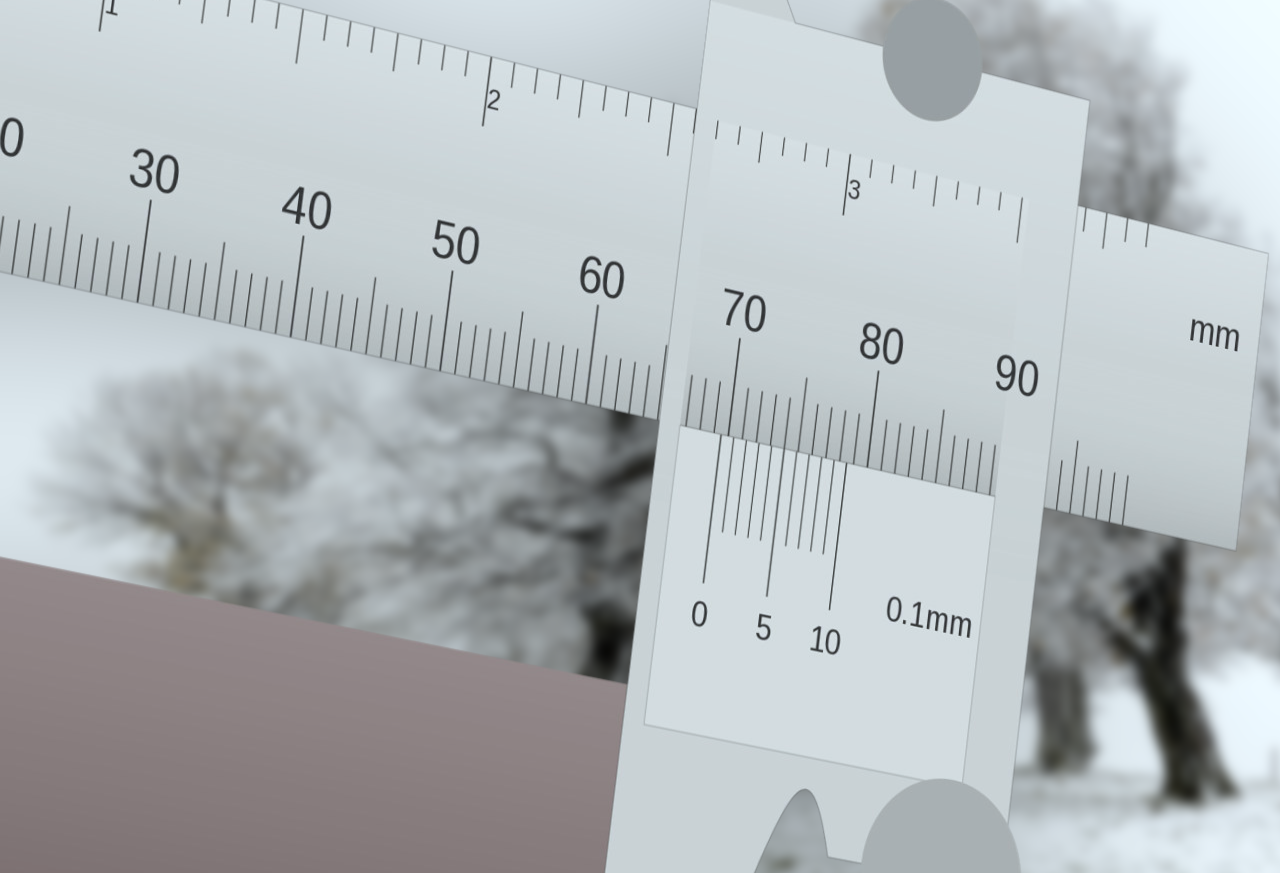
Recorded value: 69.5; mm
